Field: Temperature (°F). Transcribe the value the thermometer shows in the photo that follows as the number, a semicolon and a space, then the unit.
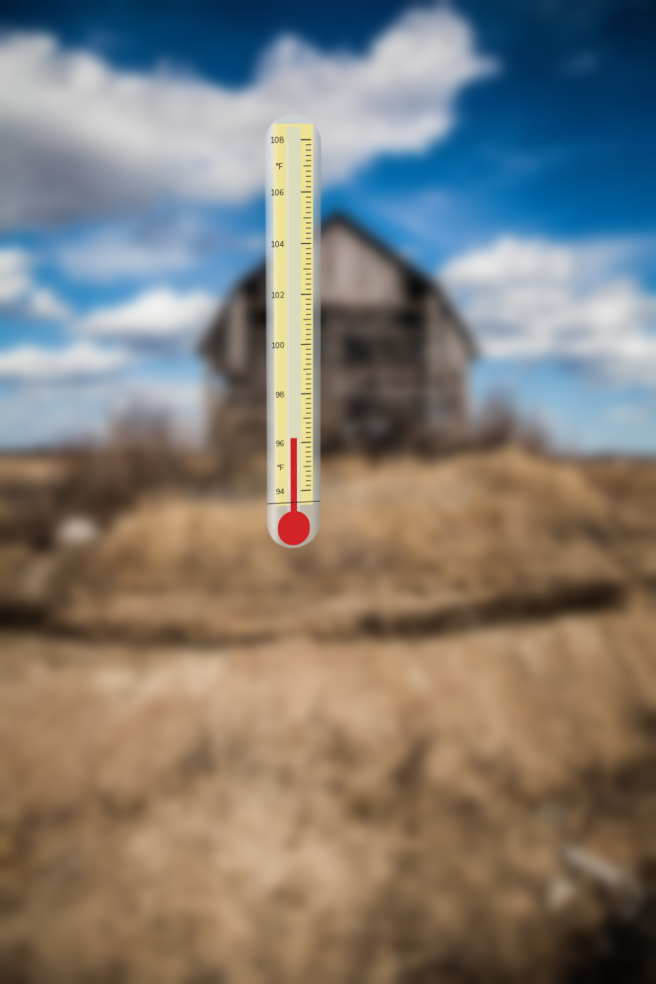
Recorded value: 96.2; °F
